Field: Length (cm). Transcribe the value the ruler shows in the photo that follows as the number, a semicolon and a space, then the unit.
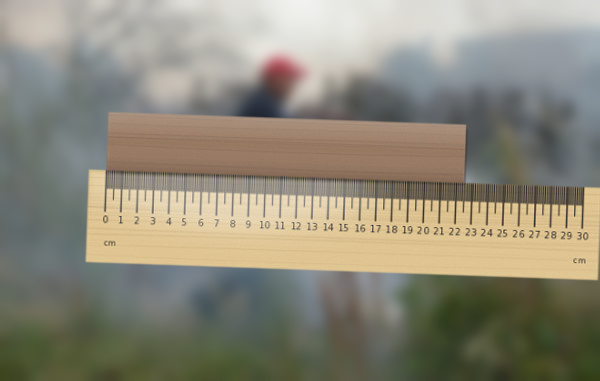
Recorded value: 22.5; cm
